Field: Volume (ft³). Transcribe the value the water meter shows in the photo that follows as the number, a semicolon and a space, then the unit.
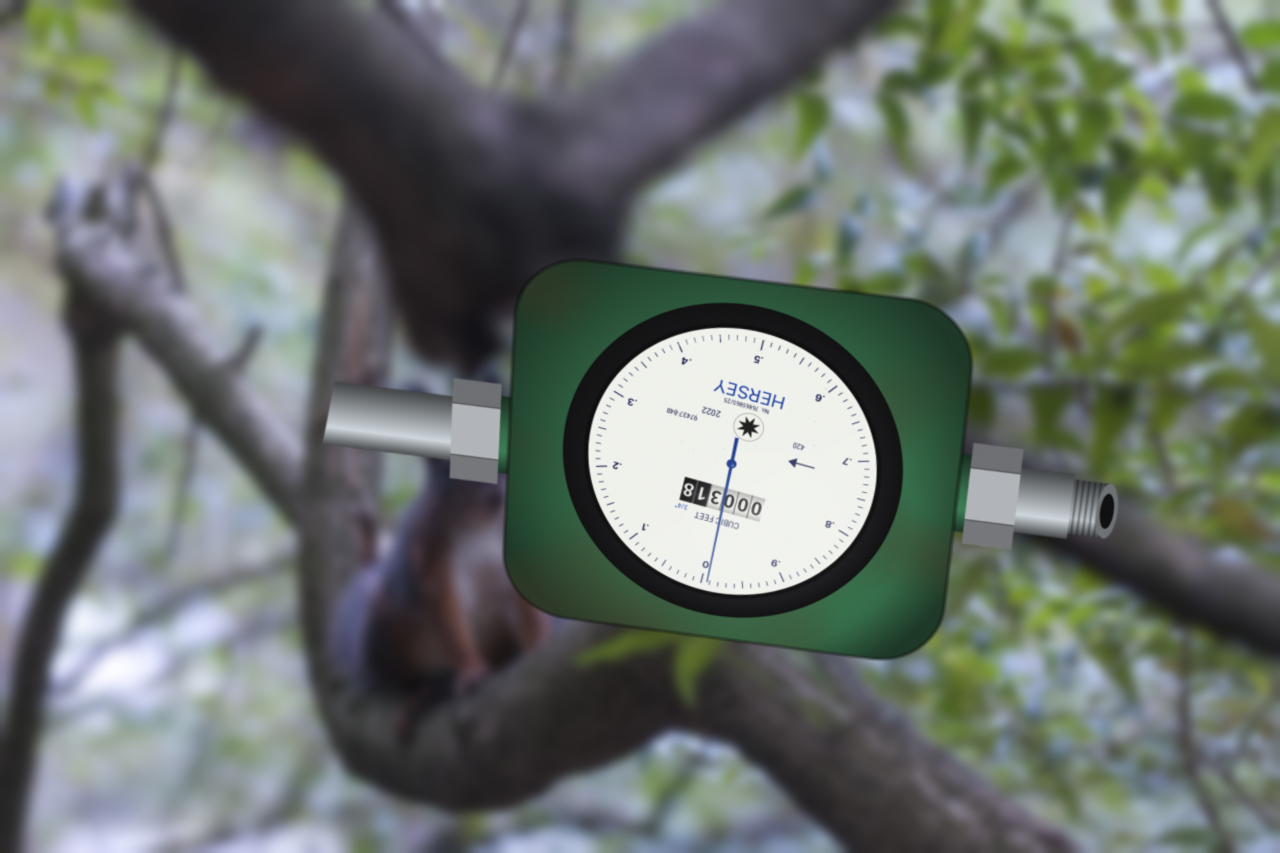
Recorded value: 317.99; ft³
